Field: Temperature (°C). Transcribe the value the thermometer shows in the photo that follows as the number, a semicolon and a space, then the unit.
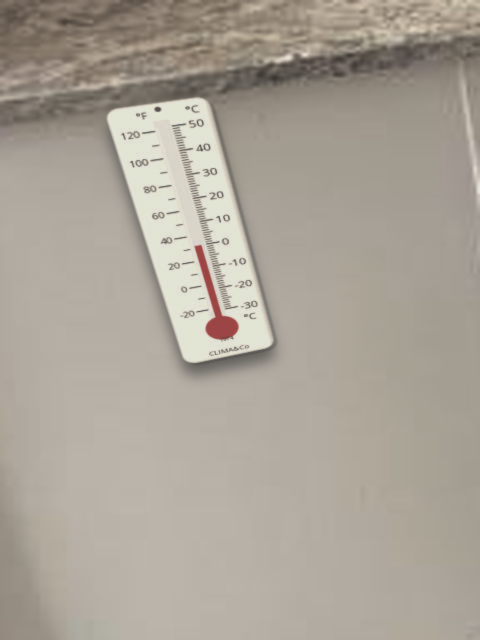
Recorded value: 0; °C
